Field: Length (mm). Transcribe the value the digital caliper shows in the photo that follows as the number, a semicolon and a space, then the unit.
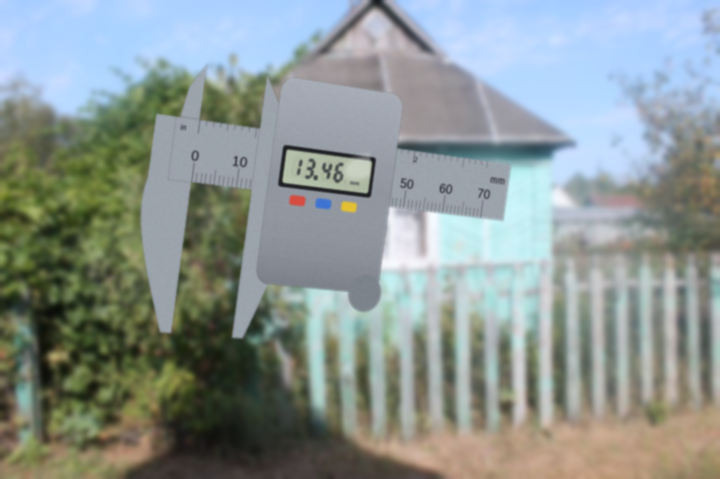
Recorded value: 13.46; mm
